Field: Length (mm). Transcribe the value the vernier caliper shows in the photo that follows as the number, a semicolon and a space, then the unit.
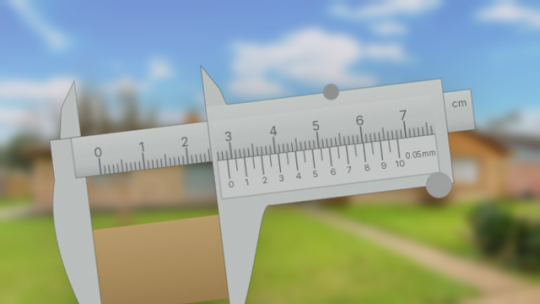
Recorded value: 29.0; mm
